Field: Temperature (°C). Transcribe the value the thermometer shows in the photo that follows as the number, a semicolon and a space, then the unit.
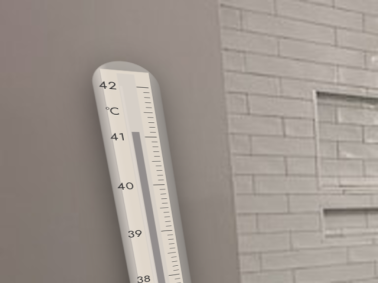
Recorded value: 41.1; °C
